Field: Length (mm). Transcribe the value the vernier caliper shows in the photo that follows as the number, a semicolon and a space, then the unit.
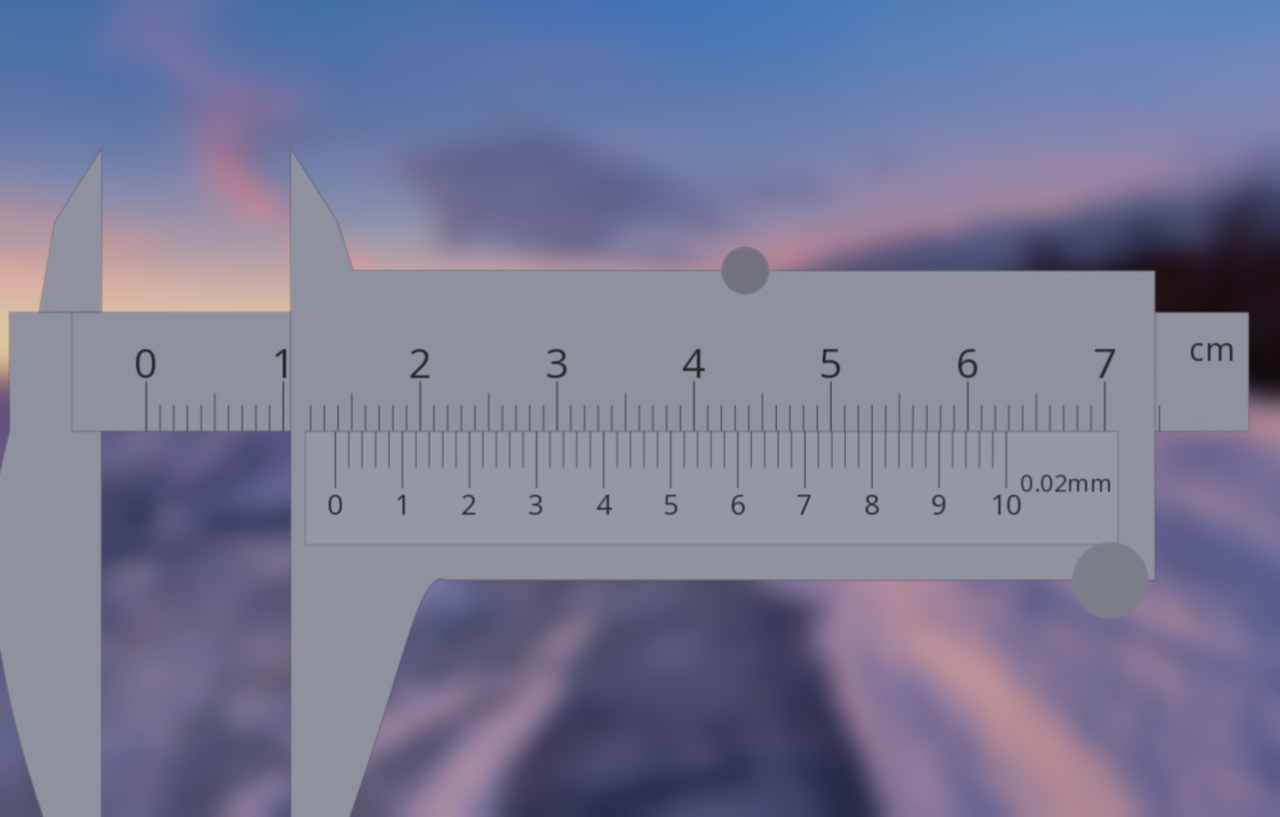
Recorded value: 13.8; mm
